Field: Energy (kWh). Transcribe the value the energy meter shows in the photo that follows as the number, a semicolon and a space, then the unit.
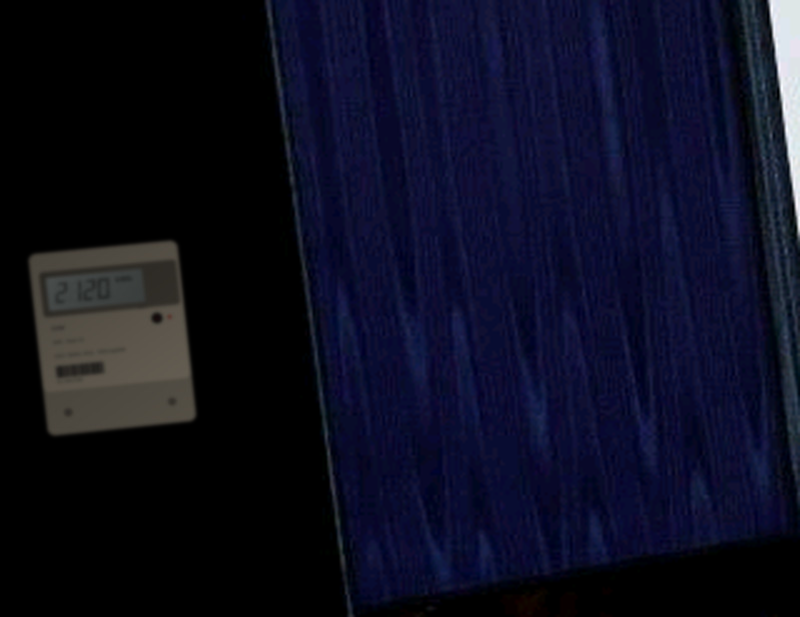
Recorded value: 2120; kWh
